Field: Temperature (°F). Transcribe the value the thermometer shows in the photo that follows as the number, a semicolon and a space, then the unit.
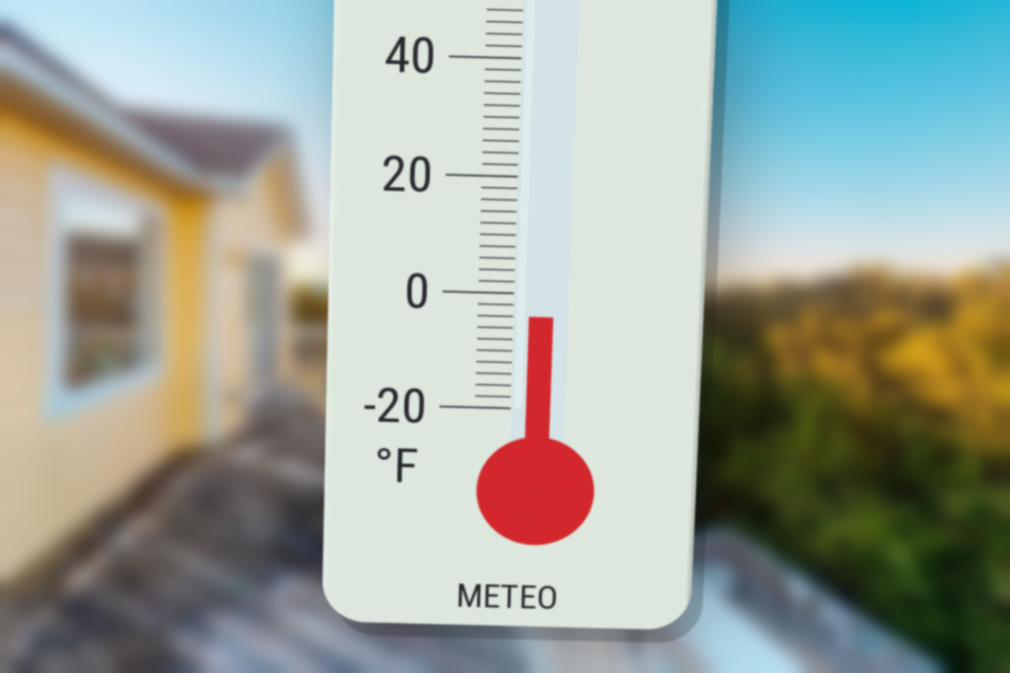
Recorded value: -4; °F
